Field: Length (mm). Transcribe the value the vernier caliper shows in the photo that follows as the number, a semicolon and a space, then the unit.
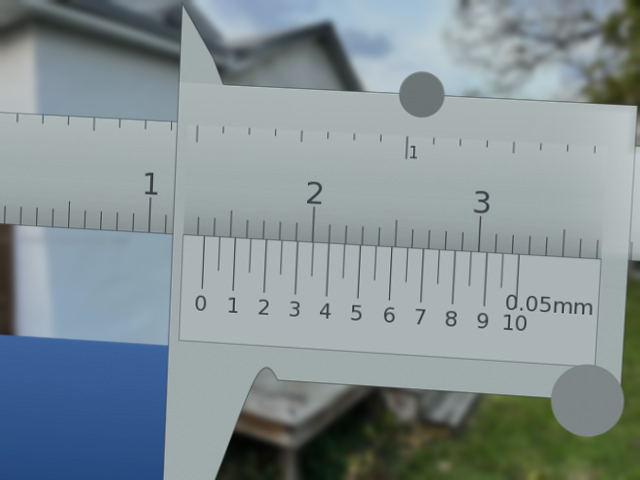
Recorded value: 13.4; mm
